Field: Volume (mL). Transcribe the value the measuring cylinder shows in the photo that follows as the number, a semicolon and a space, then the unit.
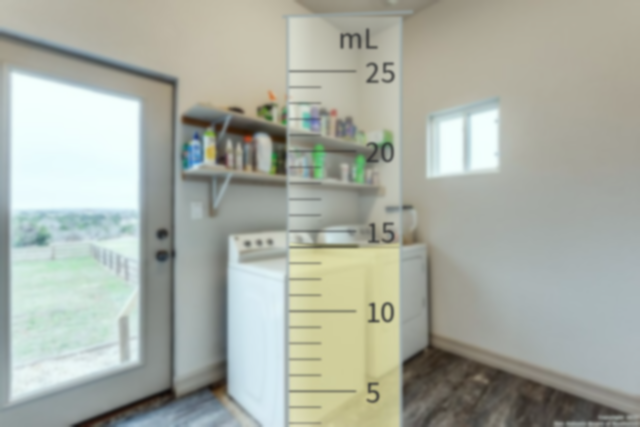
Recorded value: 14; mL
